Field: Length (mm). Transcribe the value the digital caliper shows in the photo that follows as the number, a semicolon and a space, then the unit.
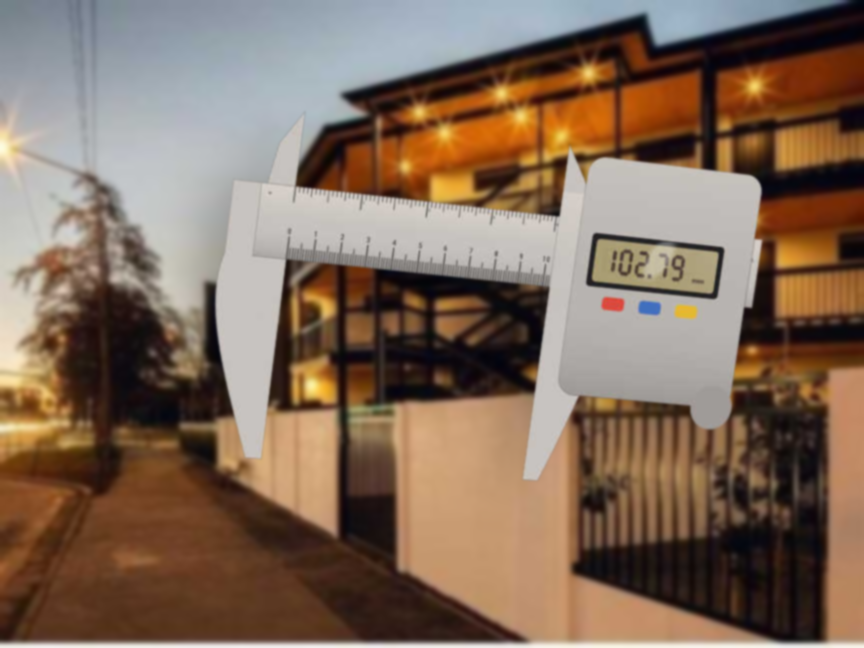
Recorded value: 102.79; mm
